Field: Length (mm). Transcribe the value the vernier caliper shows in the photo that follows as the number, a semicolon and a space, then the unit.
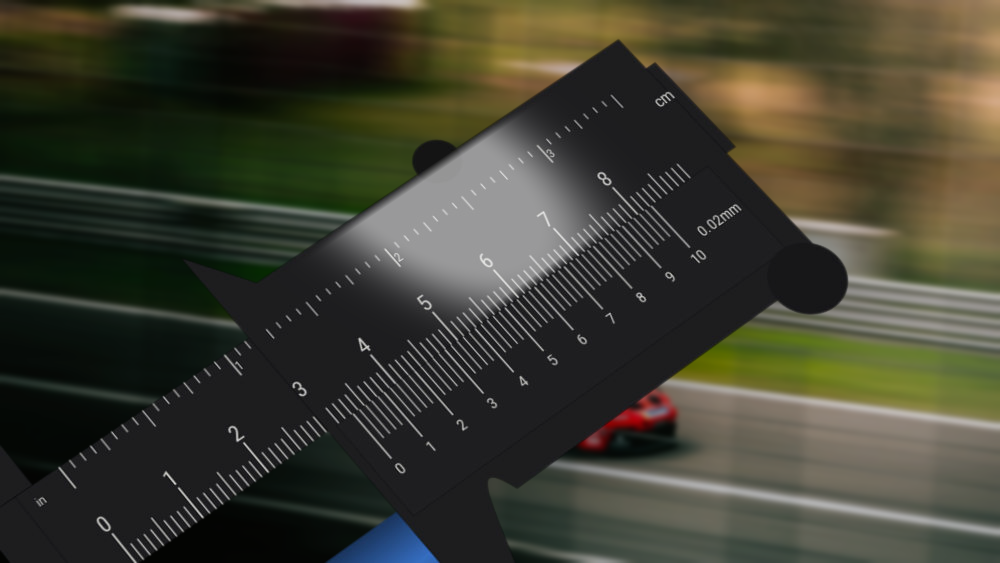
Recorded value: 33.2; mm
